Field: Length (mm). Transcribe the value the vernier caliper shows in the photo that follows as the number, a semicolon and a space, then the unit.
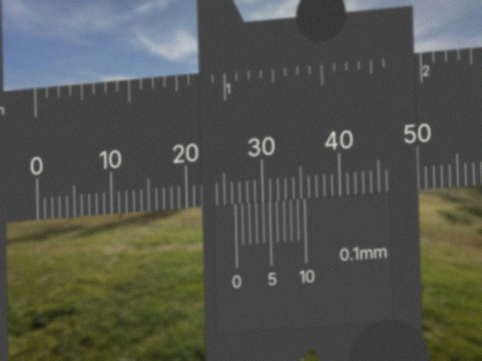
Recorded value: 26.4; mm
